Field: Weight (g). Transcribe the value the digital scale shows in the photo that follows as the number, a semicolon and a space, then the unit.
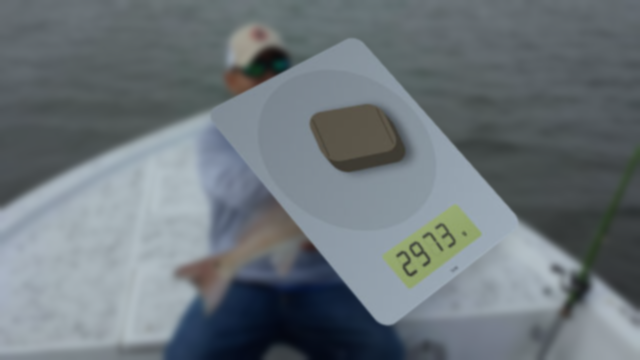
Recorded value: 2973; g
